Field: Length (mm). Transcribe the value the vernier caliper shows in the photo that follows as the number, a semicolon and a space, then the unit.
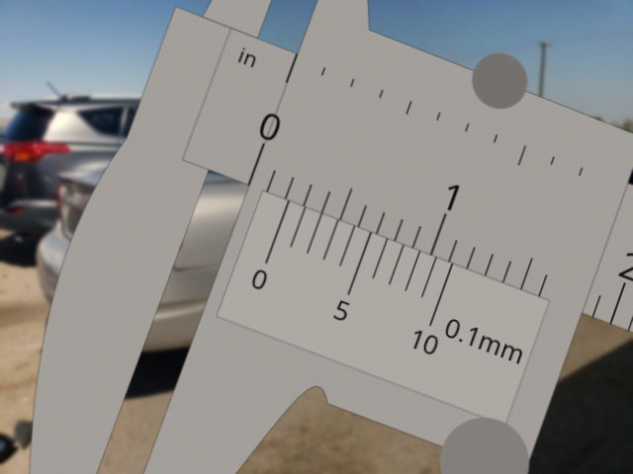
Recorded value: 2.2; mm
